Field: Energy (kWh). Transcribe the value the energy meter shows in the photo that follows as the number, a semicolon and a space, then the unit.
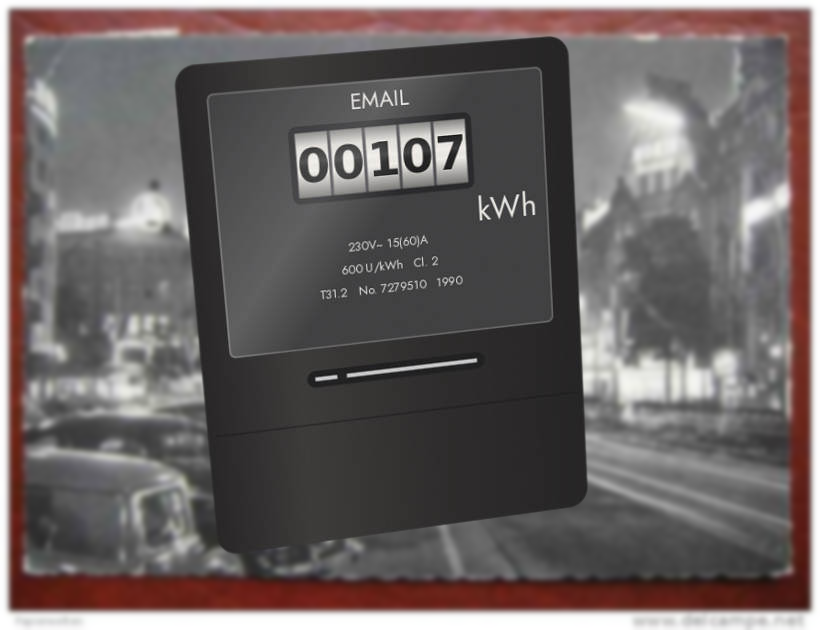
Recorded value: 107; kWh
